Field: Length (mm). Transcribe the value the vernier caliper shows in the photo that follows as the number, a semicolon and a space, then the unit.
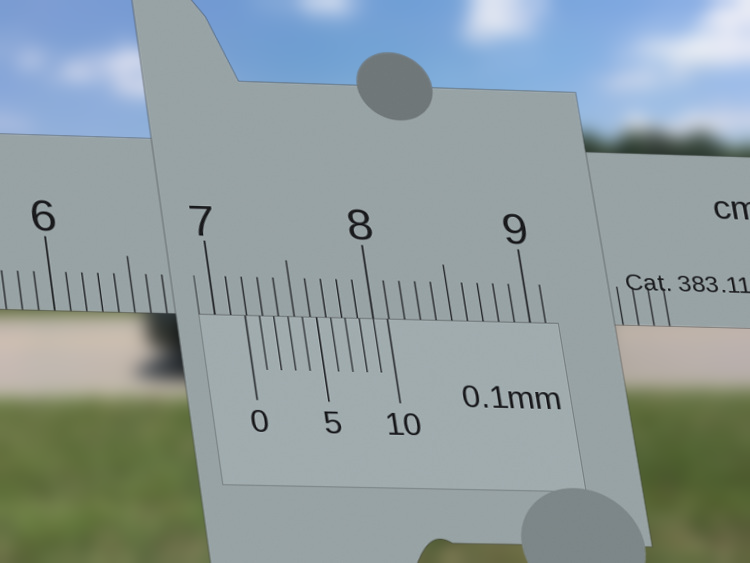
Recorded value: 71.9; mm
